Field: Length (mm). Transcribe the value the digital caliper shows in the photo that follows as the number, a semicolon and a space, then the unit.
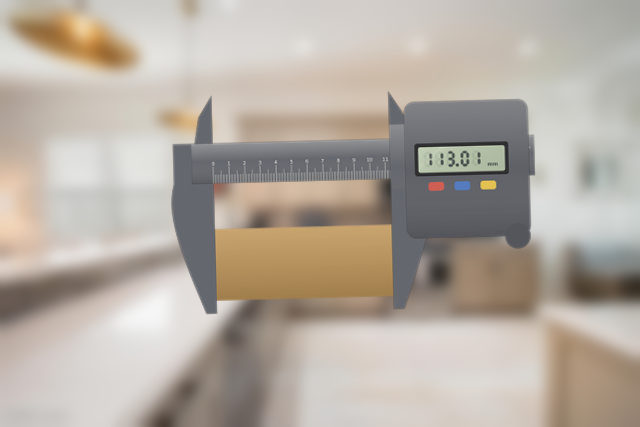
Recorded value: 113.01; mm
